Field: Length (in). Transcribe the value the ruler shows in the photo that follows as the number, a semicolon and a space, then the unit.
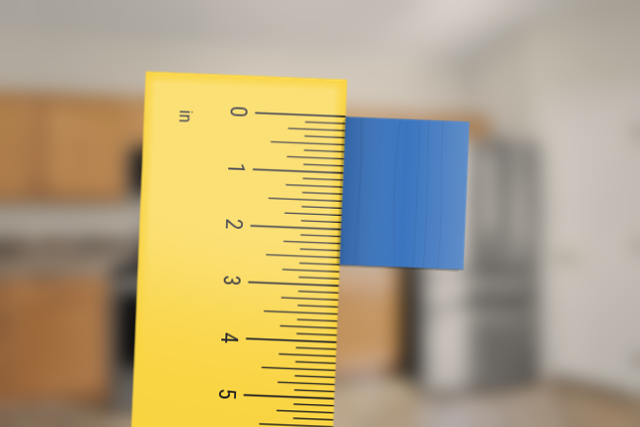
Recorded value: 2.625; in
